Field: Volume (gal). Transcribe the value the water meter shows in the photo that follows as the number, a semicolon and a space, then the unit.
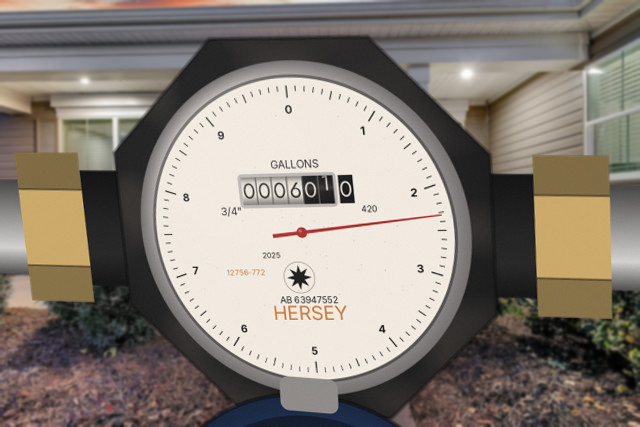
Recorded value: 6012.3; gal
